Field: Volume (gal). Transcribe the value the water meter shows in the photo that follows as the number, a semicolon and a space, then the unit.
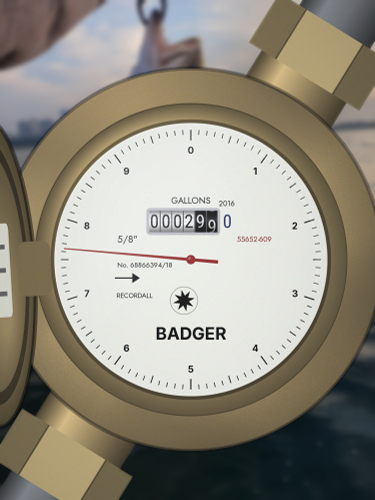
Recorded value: 2987.6; gal
